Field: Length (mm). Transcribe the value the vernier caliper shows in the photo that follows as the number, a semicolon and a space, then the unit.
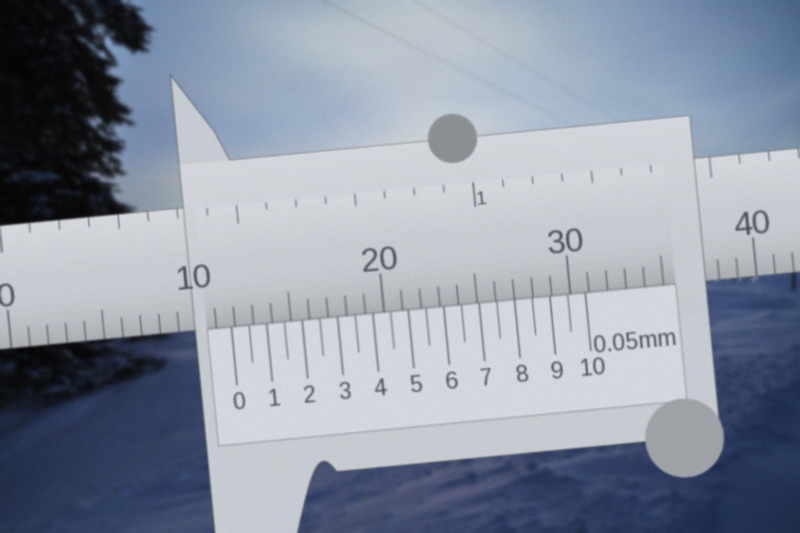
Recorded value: 11.8; mm
